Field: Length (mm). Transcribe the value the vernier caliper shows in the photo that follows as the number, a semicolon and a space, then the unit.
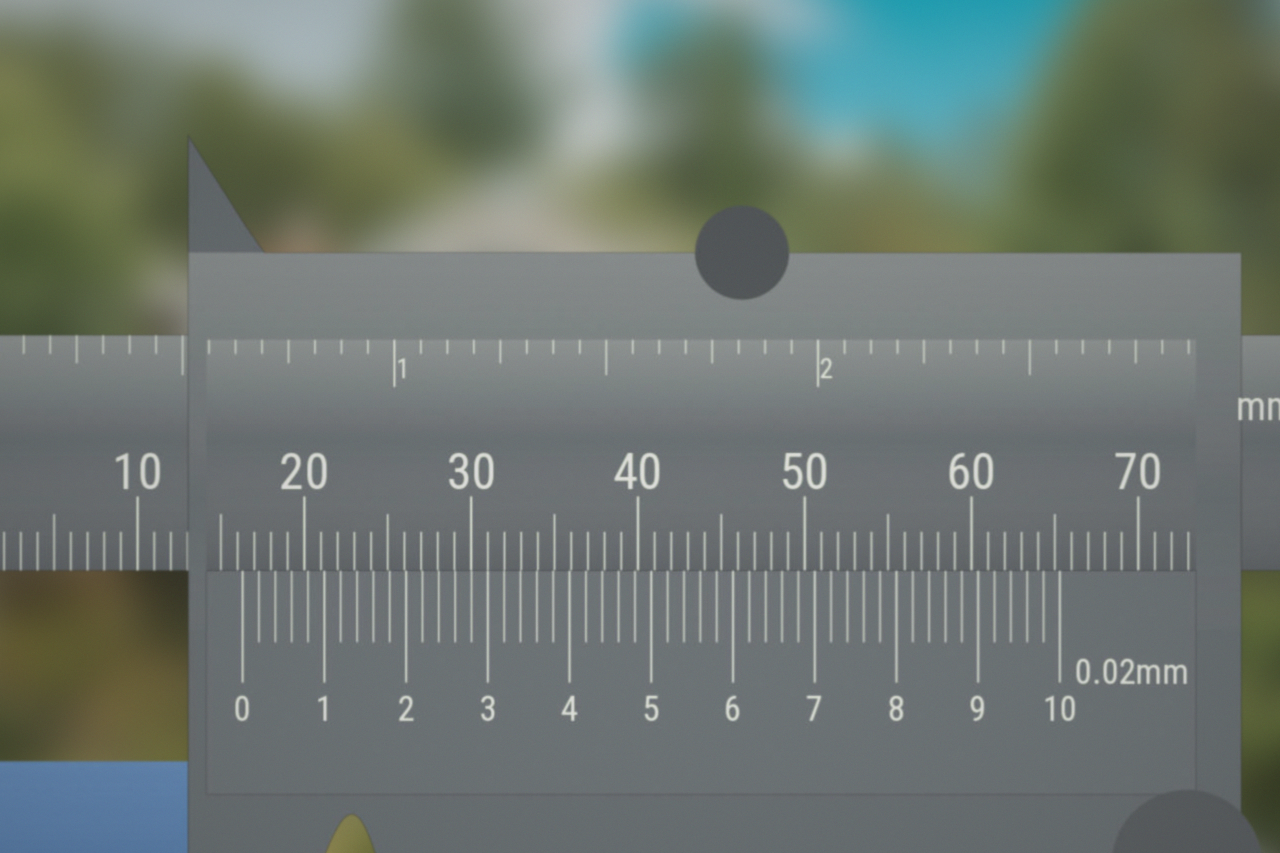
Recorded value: 16.3; mm
